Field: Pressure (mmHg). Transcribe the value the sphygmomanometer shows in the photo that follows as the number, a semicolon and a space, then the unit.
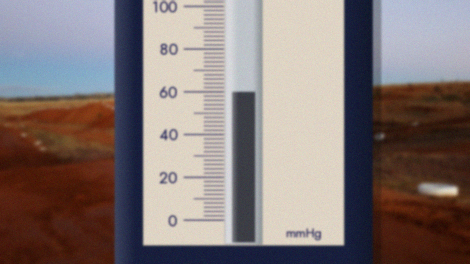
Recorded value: 60; mmHg
